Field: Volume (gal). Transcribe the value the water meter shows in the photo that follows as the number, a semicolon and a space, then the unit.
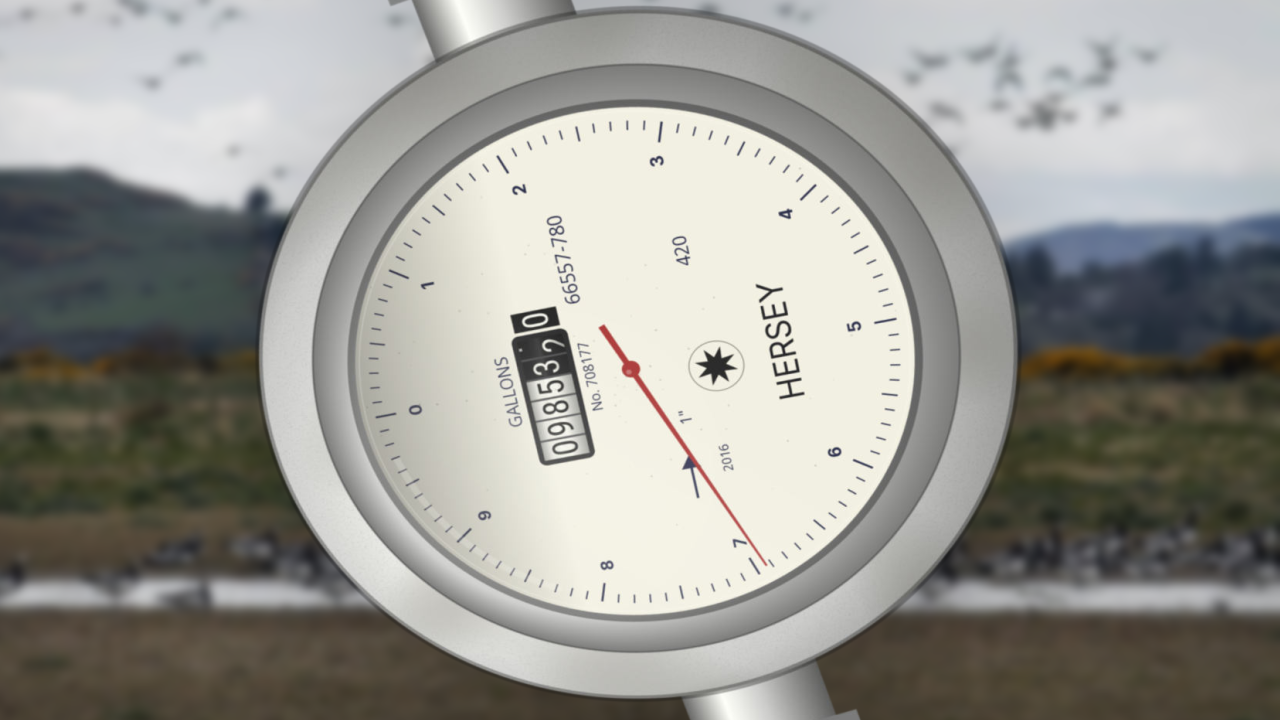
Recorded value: 985316.9; gal
